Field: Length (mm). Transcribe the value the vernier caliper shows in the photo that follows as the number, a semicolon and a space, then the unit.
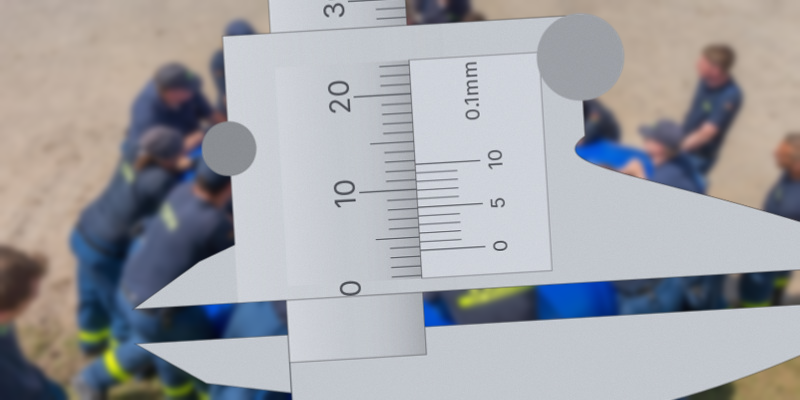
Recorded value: 3.6; mm
